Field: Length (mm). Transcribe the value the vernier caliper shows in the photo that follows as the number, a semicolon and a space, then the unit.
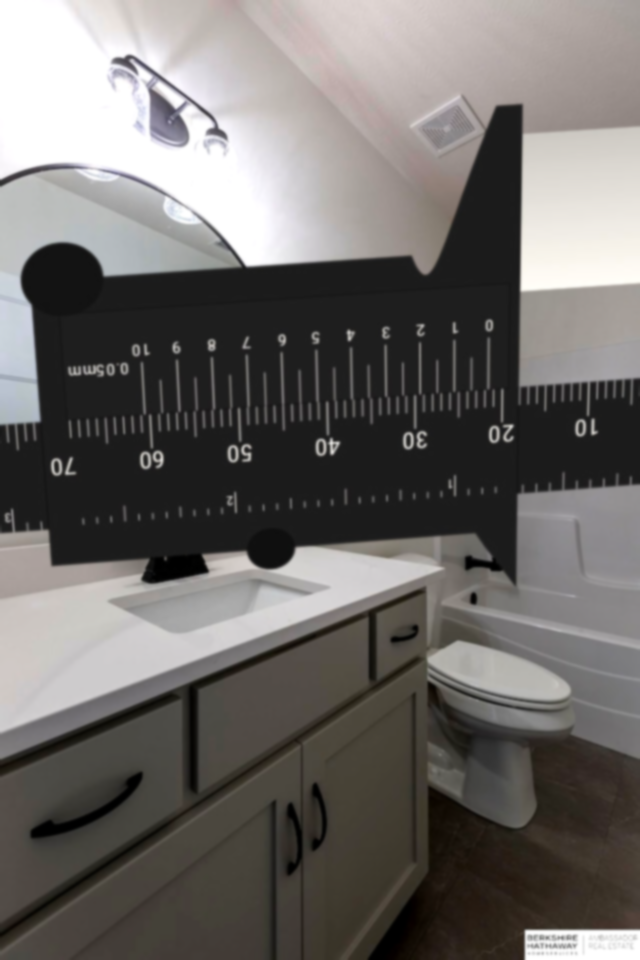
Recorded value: 21.6; mm
